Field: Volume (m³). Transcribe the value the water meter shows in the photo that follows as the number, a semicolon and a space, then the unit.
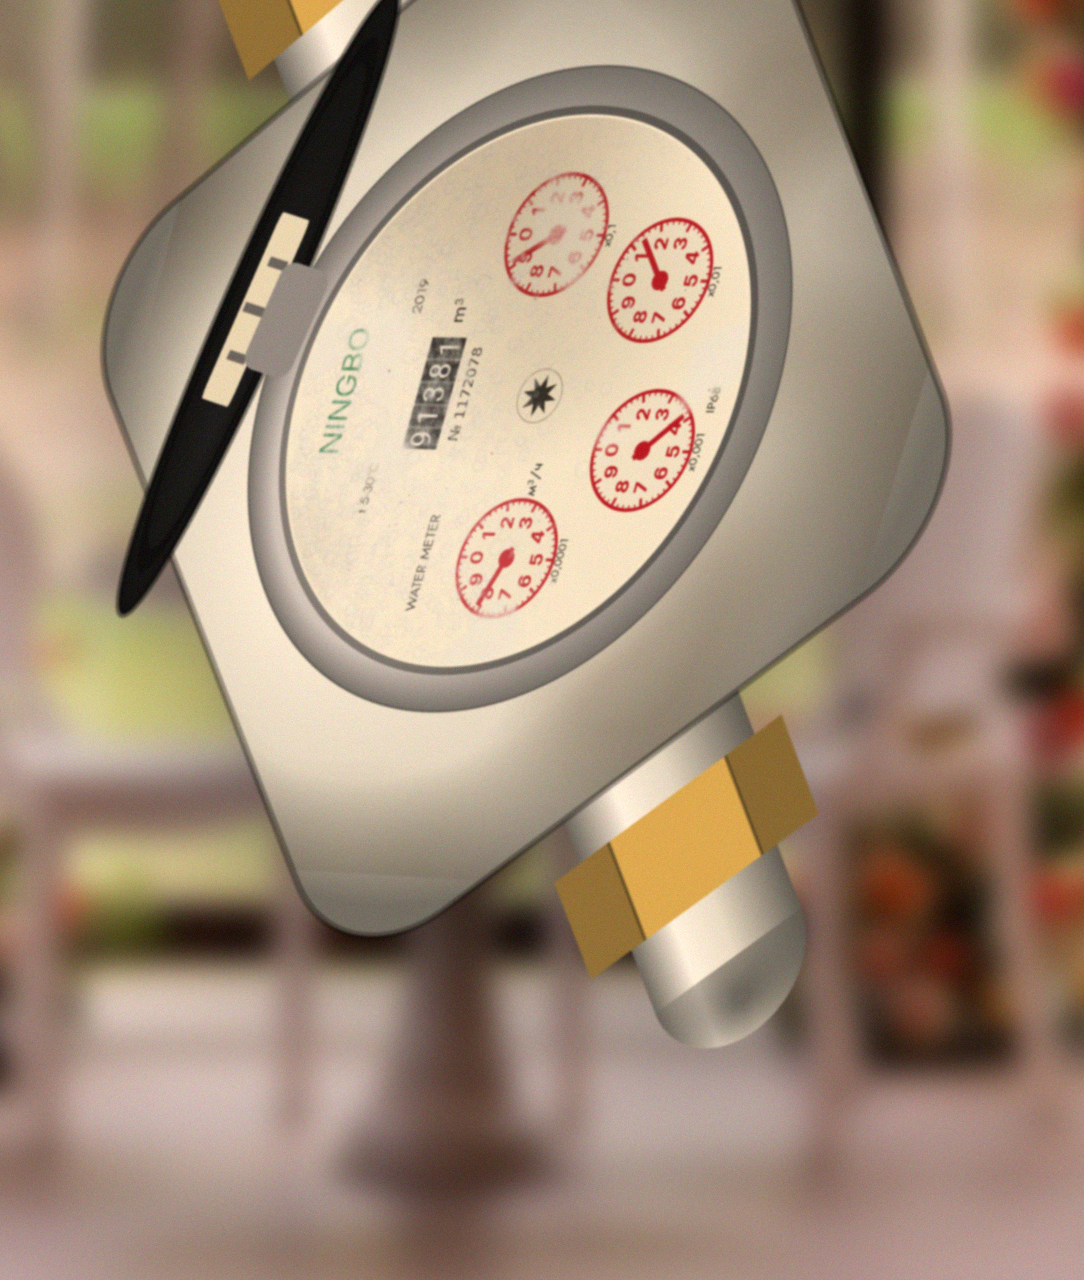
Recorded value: 91380.9138; m³
